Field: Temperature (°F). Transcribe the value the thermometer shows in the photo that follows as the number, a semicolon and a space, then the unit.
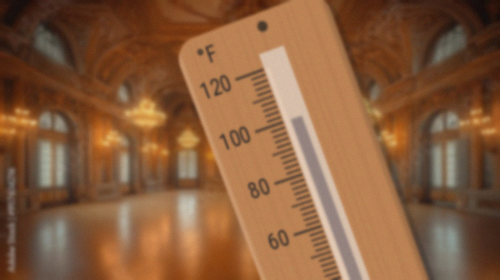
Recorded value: 100; °F
